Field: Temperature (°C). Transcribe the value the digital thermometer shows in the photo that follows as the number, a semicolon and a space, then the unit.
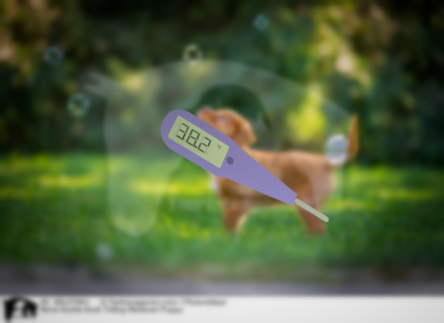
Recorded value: 38.2; °C
